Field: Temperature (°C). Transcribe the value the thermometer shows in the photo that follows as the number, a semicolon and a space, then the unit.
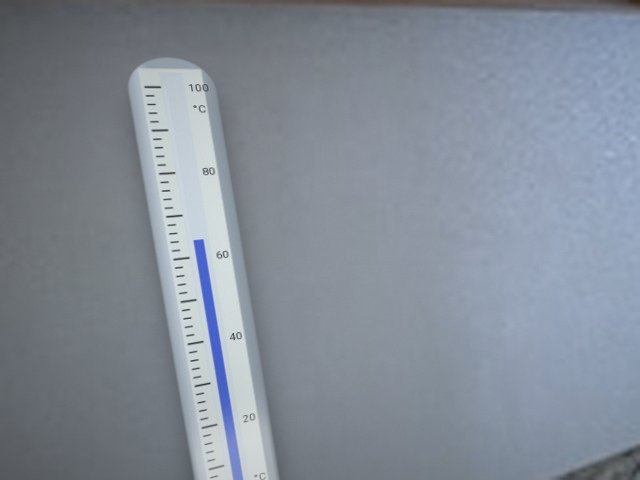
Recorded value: 64; °C
